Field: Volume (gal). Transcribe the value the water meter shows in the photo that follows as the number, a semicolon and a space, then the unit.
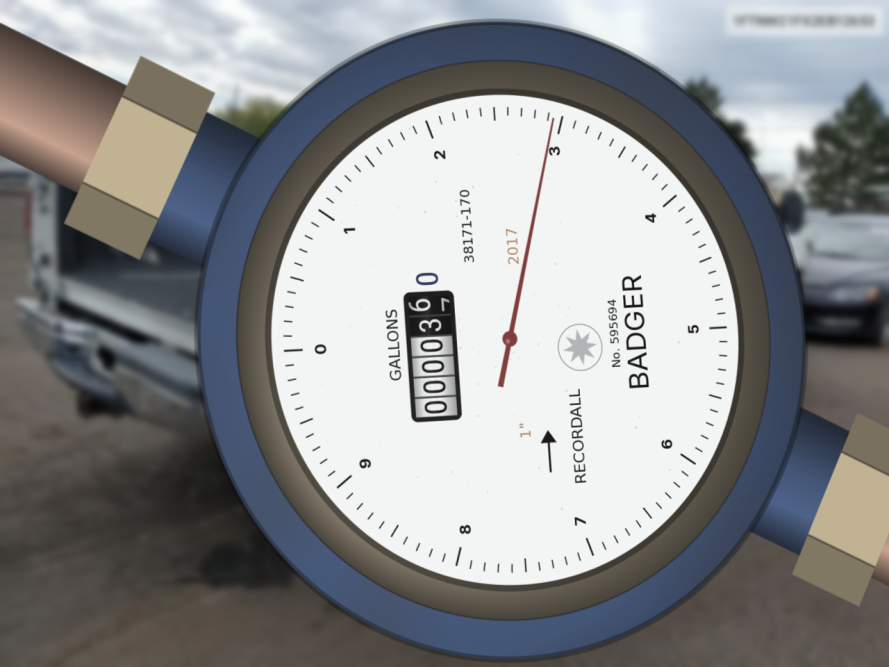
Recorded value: 362.9; gal
